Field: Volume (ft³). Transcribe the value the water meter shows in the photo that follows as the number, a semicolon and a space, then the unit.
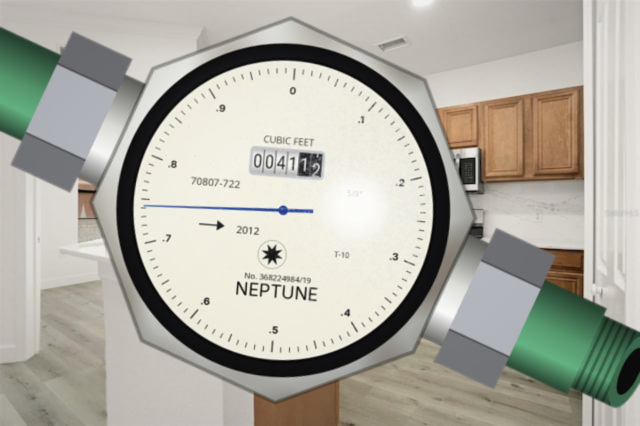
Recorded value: 4111.74; ft³
